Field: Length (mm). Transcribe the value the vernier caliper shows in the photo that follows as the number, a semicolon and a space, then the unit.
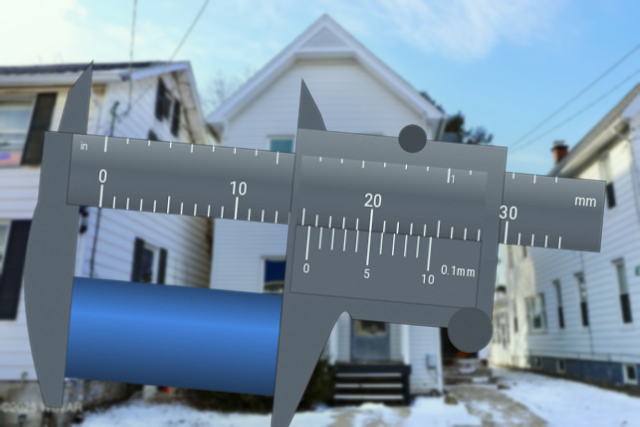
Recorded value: 15.5; mm
